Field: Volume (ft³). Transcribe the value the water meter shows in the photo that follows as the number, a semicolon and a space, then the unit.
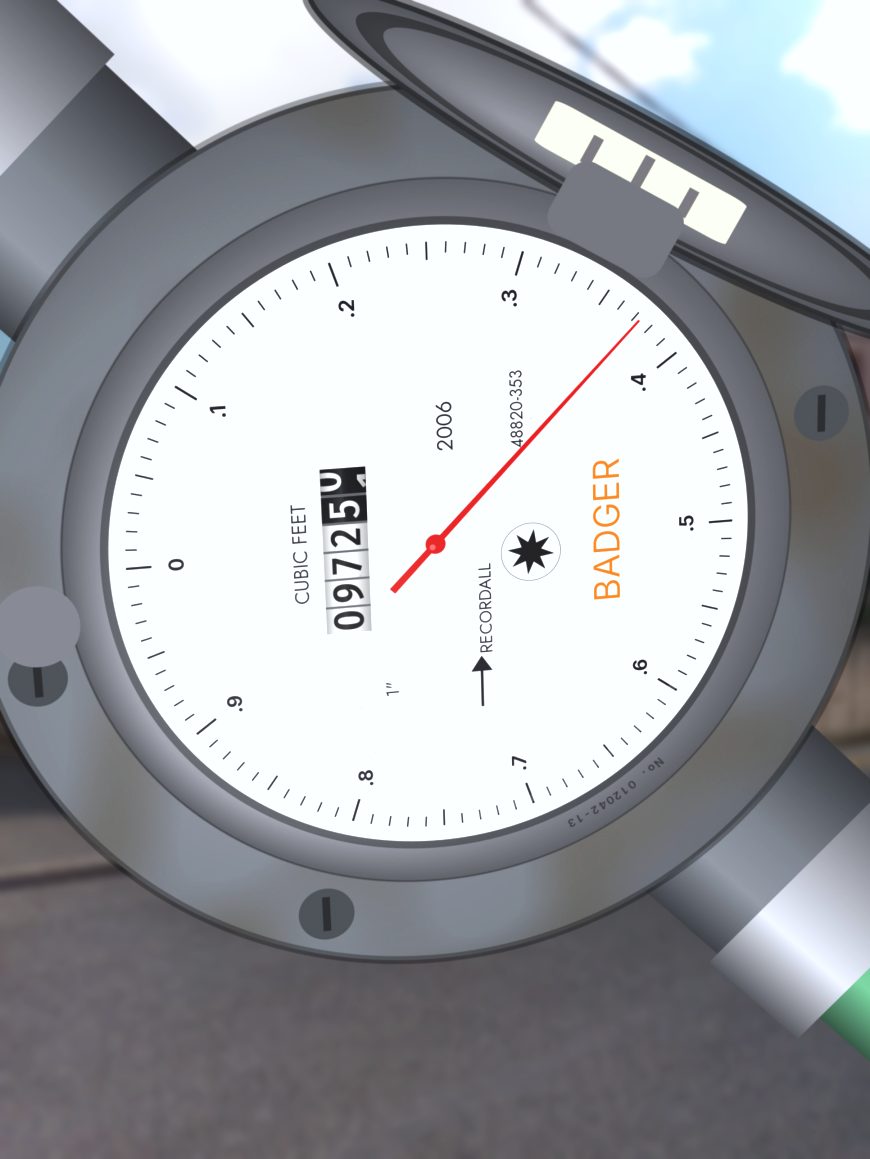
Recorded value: 97250.37; ft³
